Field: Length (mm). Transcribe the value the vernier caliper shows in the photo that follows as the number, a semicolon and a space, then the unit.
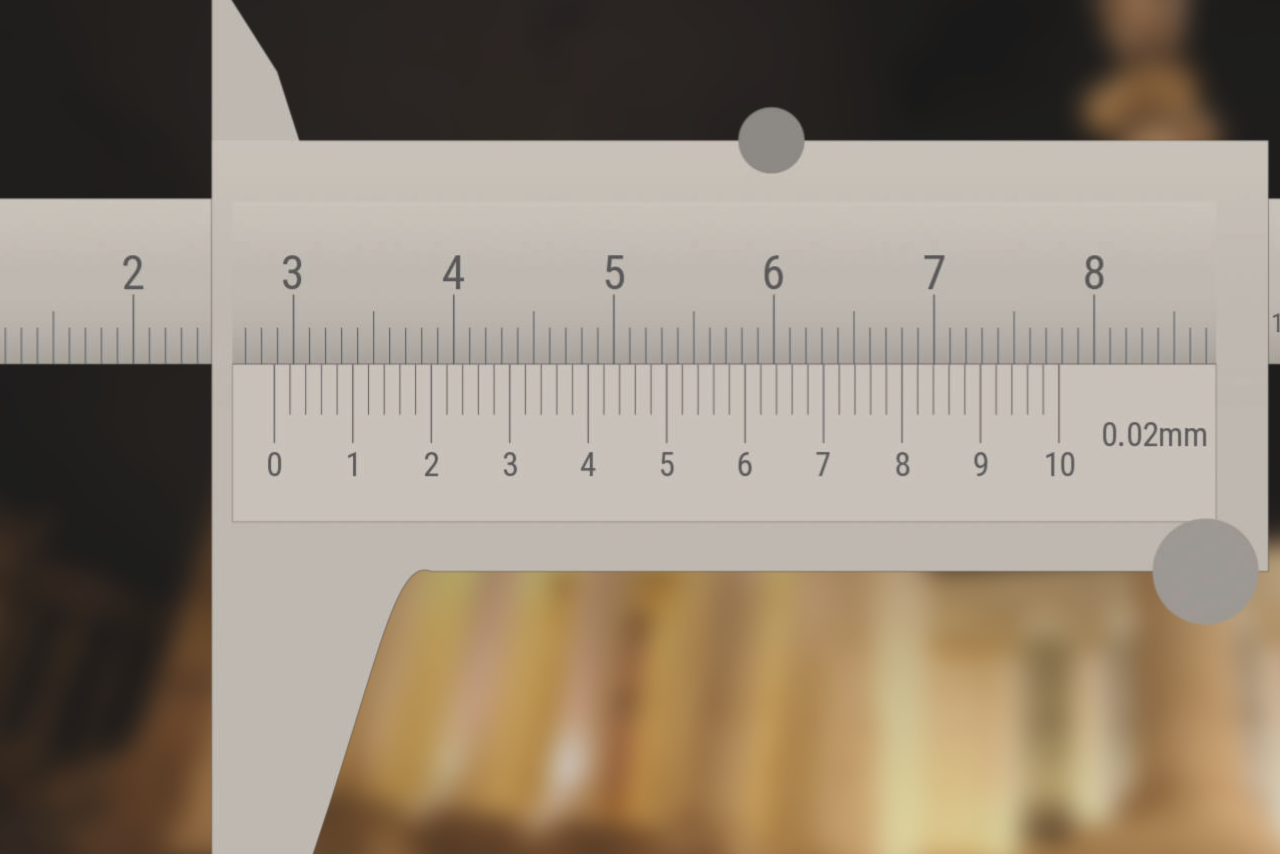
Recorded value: 28.8; mm
